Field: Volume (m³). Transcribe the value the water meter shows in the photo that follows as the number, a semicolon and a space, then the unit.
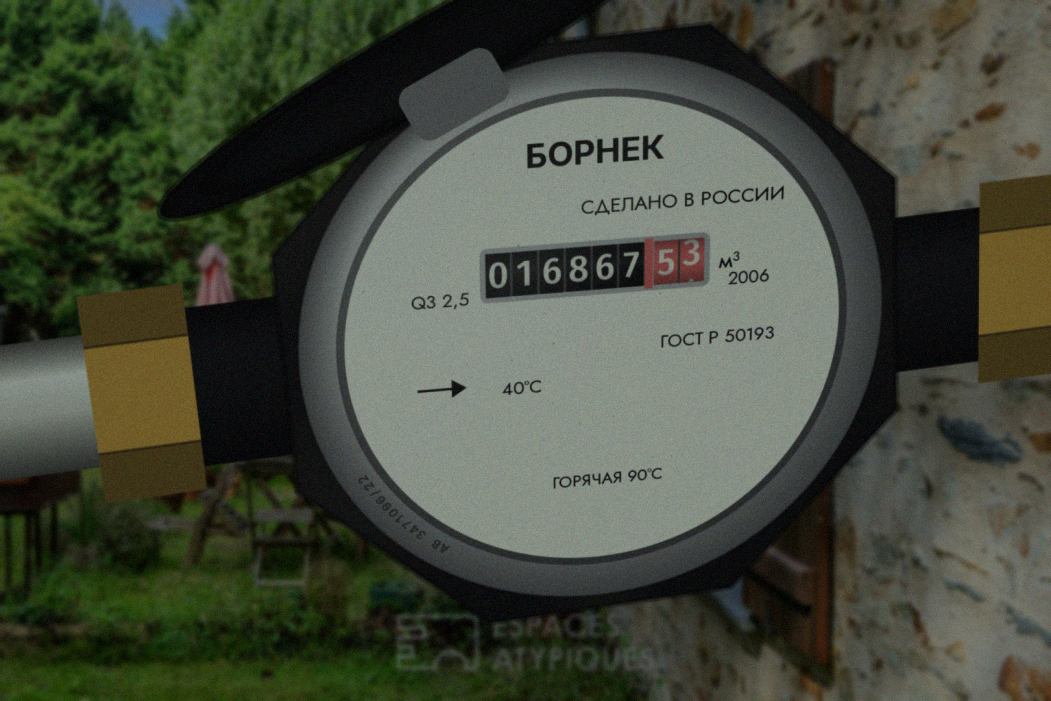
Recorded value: 16867.53; m³
